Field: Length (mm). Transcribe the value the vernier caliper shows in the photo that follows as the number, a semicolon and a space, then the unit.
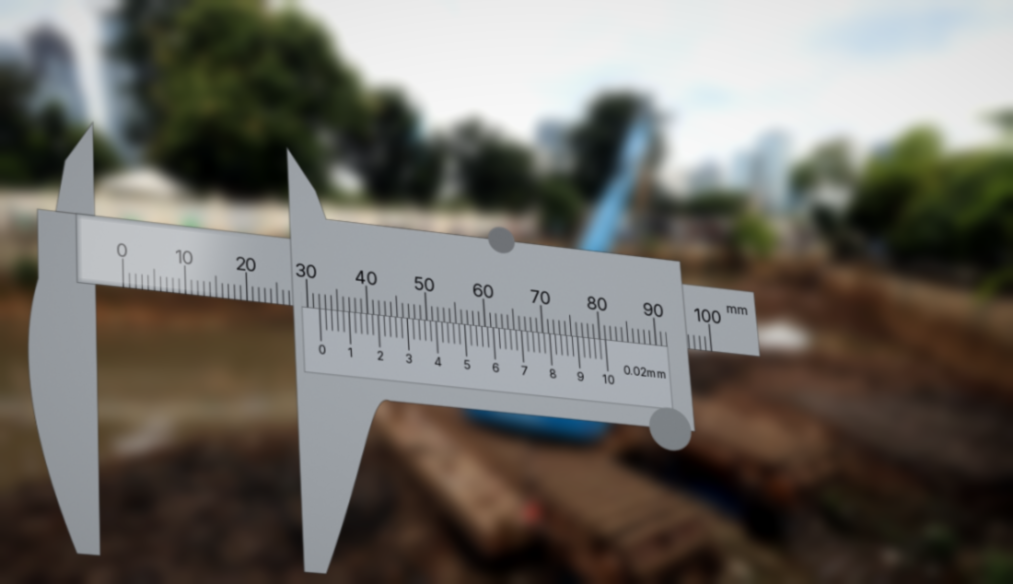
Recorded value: 32.0; mm
